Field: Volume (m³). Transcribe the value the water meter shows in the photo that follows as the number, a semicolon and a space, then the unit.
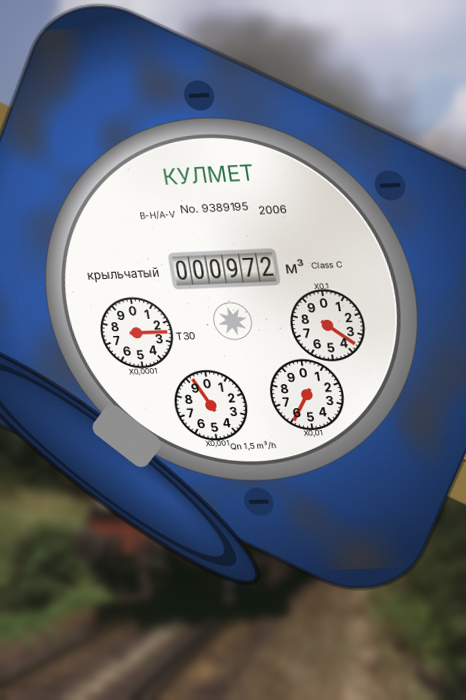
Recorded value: 972.3592; m³
